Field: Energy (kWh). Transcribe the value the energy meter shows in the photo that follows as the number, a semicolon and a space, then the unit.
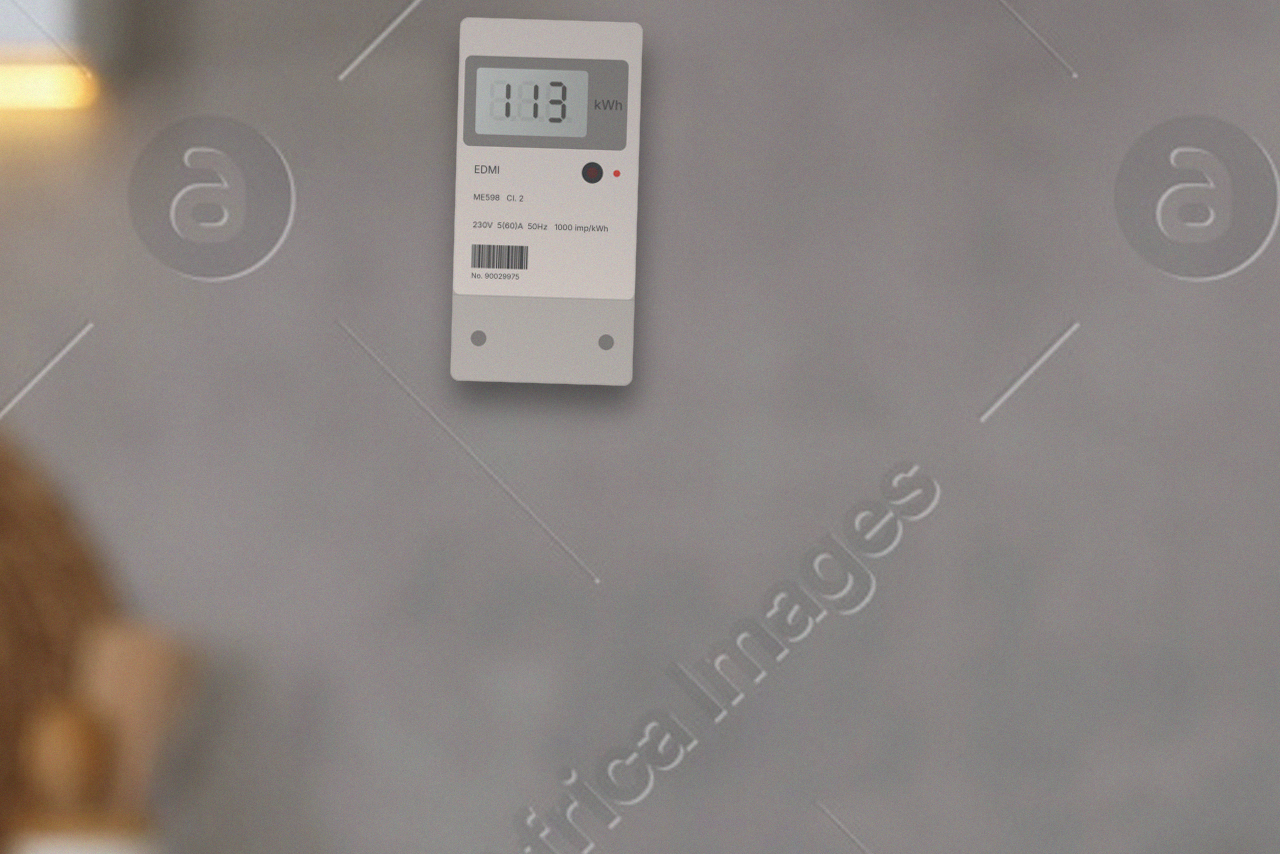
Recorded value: 113; kWh
